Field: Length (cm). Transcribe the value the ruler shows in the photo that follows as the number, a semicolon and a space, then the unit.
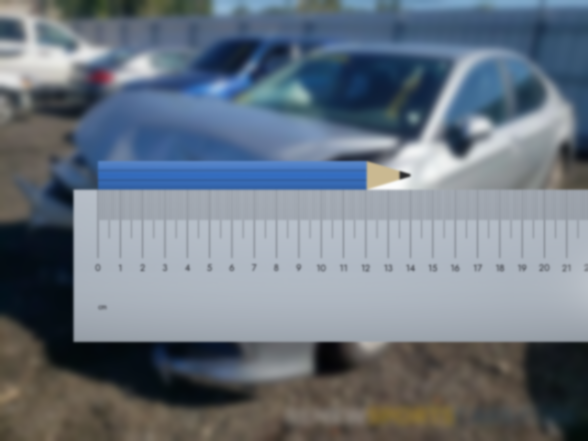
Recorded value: 14; cm
